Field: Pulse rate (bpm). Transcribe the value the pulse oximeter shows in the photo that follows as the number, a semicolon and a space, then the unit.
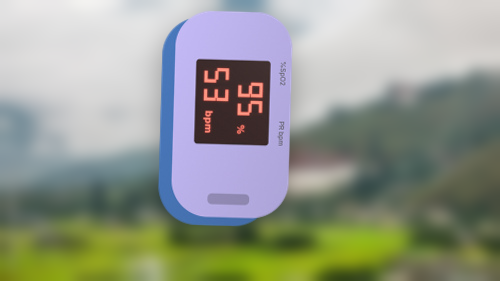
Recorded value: 53; bpm
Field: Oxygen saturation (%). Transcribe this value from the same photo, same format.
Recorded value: 95; %
